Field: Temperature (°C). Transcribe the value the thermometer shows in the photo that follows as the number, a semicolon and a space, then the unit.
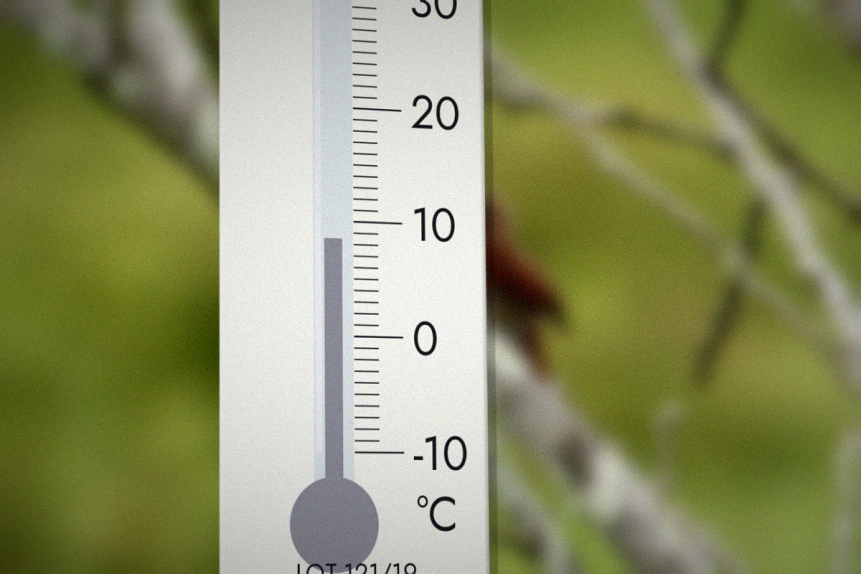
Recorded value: 8.5; °C
